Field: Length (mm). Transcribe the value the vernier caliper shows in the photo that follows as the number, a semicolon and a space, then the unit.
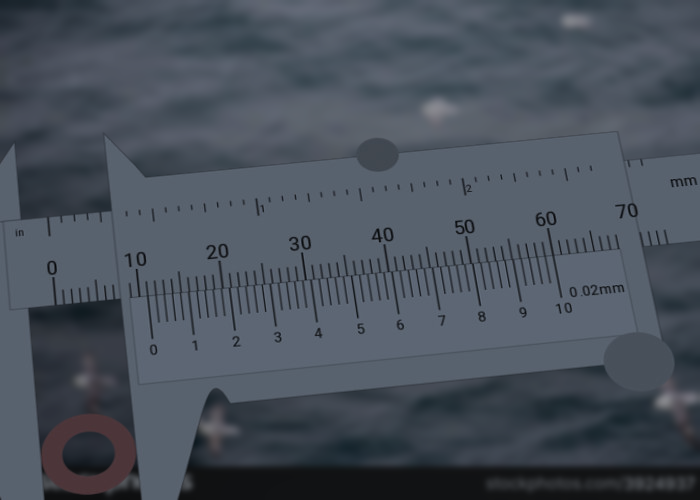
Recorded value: 11.0; mm
